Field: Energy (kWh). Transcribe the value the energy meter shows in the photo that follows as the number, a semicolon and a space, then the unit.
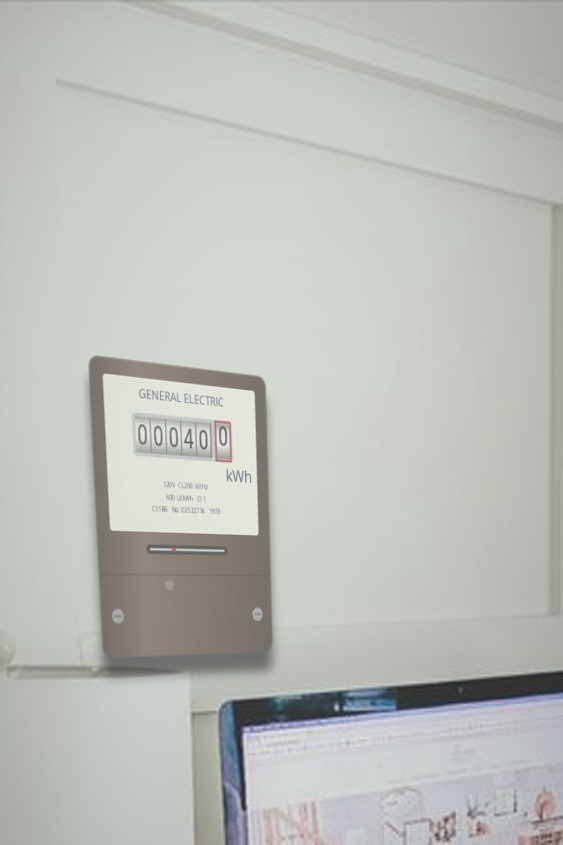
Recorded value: 40.0; kWh
